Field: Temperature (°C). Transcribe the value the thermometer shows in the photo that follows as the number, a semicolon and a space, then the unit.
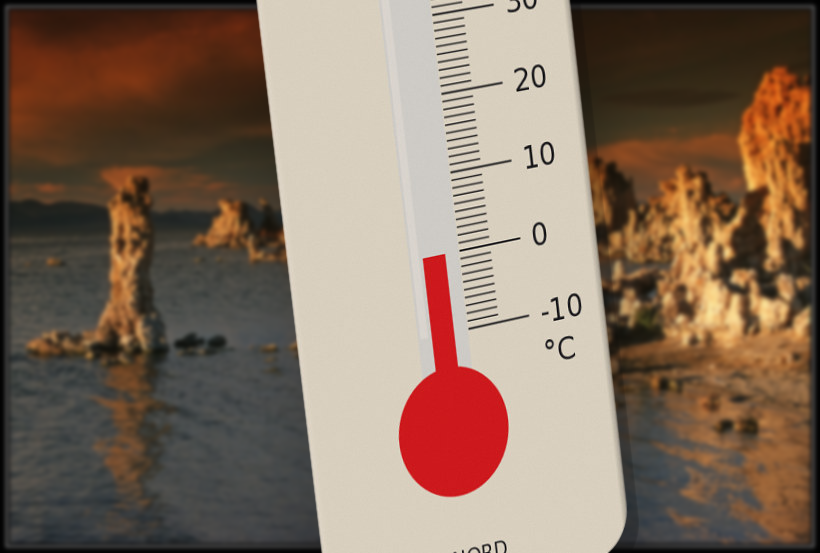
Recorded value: 0; °C
